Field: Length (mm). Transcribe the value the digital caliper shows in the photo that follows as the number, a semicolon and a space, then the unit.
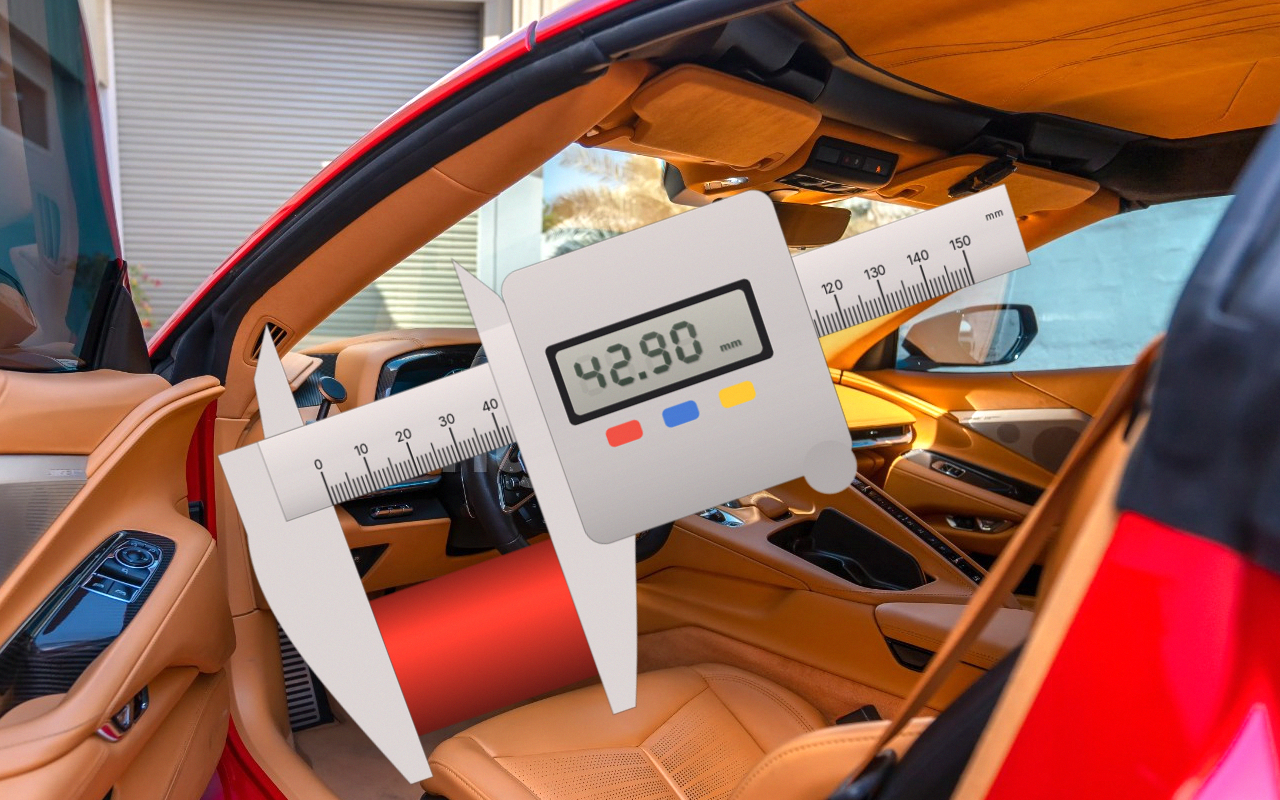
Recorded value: 42.90; mm
